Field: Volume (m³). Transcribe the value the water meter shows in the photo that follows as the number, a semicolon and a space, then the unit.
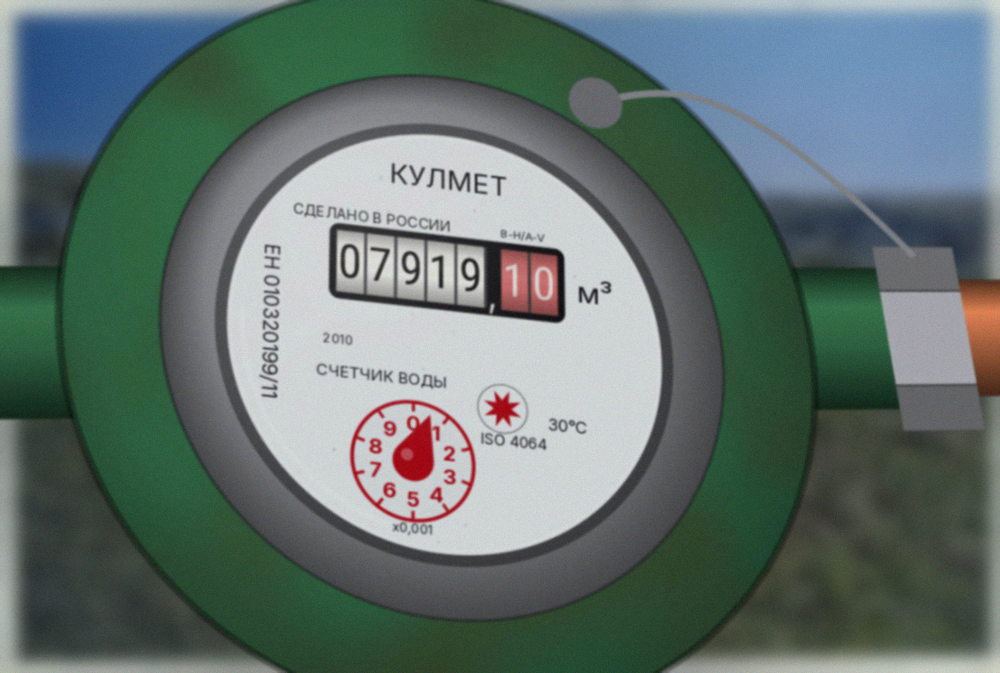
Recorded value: 7919.100; m³
